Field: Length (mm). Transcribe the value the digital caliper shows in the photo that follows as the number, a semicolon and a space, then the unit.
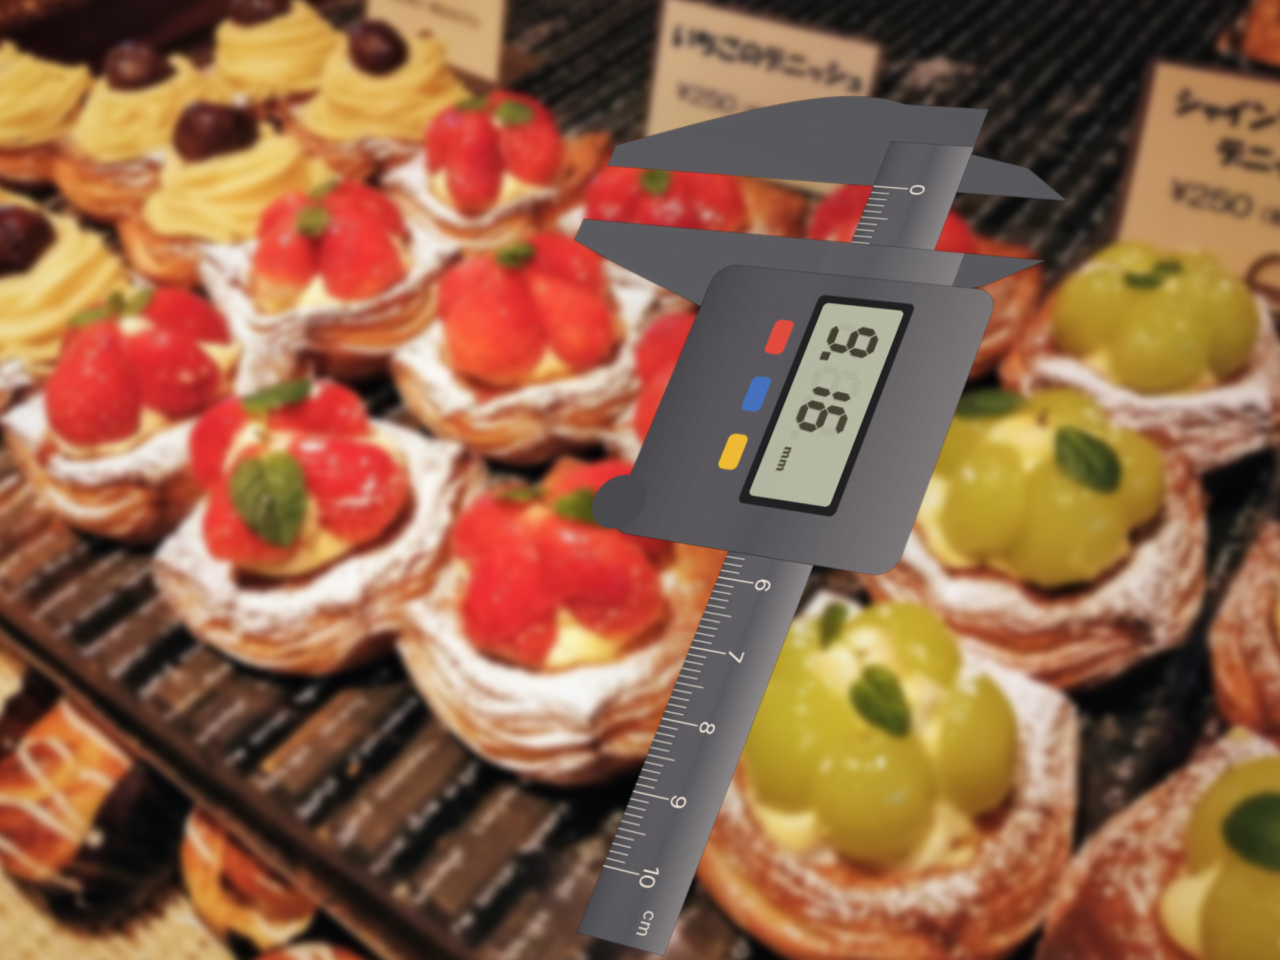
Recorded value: 9.16; mm
